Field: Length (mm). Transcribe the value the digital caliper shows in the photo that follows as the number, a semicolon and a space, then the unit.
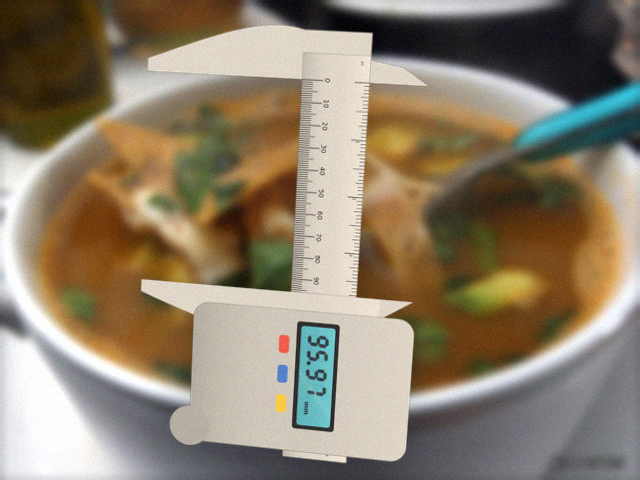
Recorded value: 95.97; mm
